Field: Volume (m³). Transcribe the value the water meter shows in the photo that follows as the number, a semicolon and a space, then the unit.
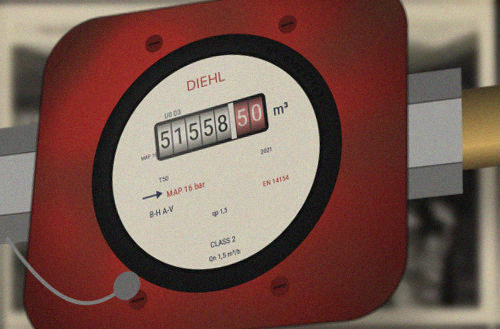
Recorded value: 51558.50; m³
